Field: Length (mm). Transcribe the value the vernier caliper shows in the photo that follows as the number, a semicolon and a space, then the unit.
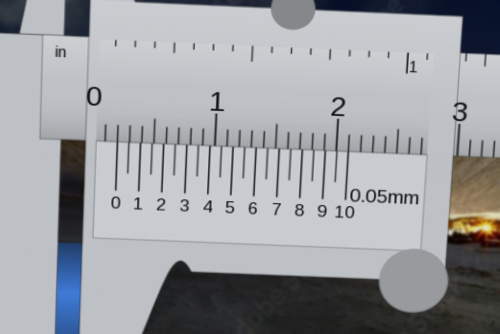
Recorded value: 2.0; mm
